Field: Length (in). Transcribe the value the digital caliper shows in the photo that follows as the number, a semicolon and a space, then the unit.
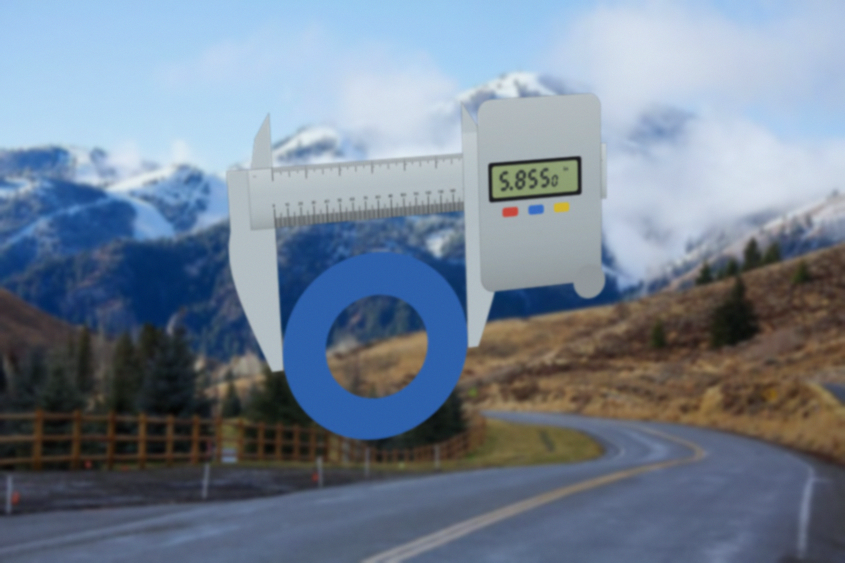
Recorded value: 5.8550; in
